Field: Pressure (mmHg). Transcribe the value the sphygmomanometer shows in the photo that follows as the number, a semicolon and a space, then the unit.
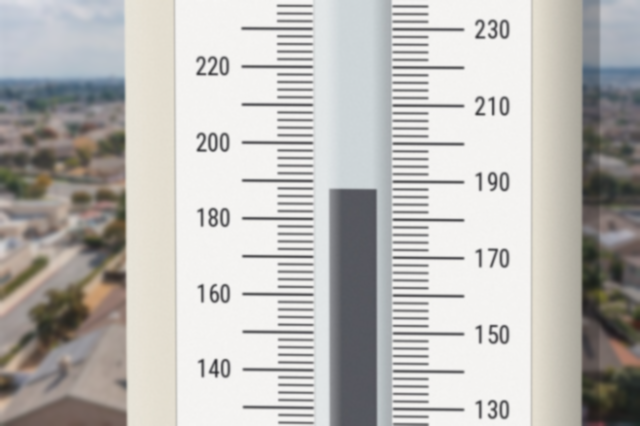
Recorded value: 188; mmHg
